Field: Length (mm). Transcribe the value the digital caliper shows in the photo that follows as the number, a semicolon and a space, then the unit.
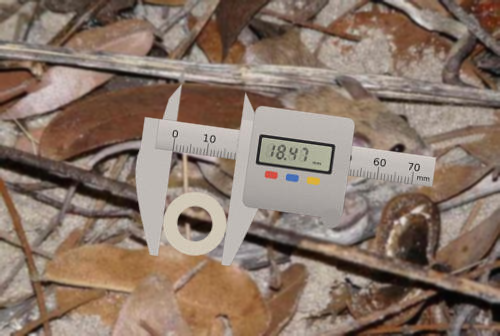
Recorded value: 18.47; mm
